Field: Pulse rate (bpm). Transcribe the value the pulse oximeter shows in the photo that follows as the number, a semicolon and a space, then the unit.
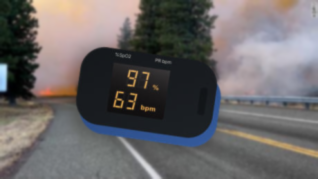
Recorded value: 63; bpm
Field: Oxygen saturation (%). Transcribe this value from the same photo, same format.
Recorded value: 97; %
